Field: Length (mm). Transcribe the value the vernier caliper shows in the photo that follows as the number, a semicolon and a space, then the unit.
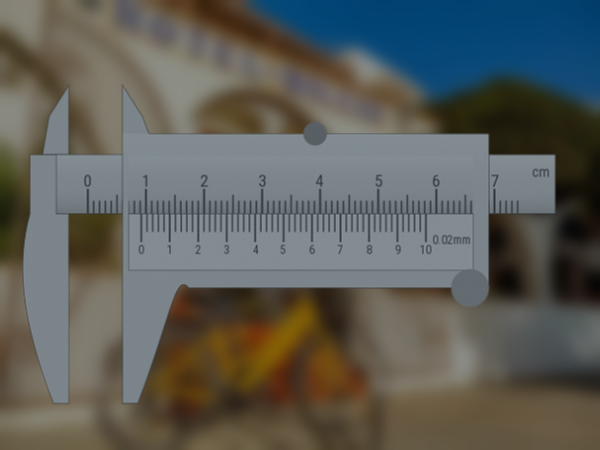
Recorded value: 9.2; mm
